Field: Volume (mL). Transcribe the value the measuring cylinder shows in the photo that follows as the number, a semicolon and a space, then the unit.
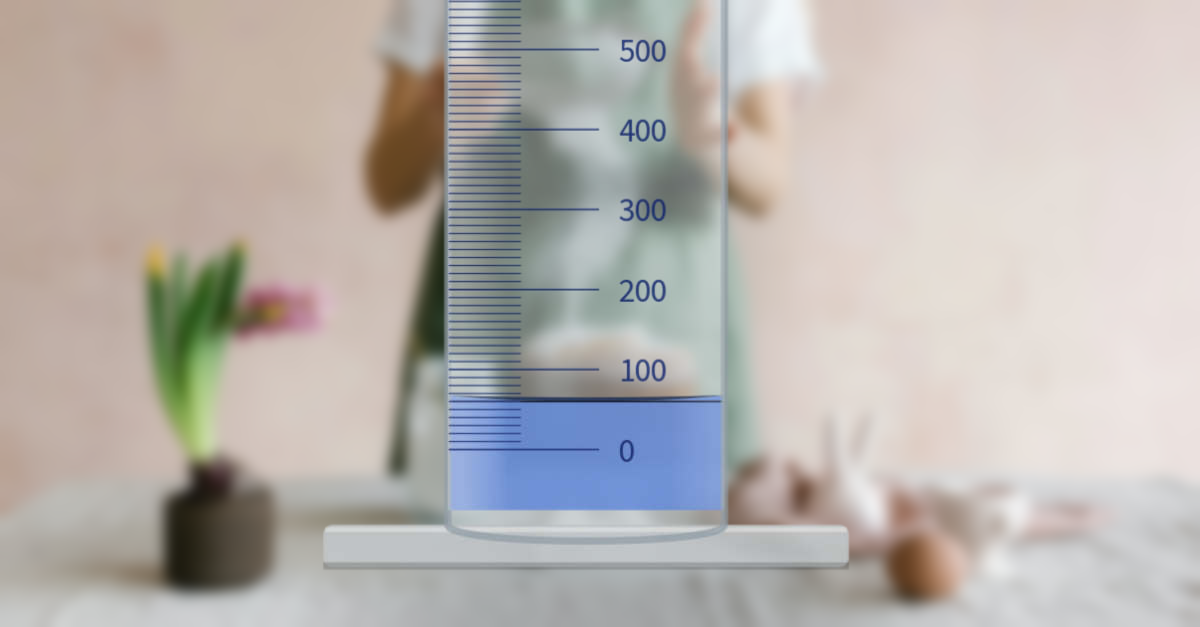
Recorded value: 60; mL
